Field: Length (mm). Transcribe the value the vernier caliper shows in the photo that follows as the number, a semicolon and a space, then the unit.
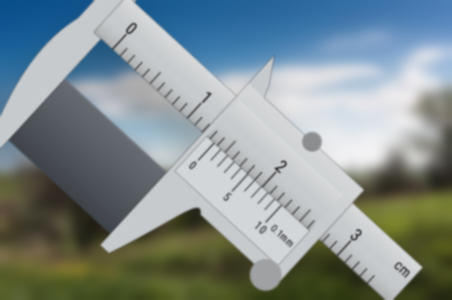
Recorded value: 13.6; mm
